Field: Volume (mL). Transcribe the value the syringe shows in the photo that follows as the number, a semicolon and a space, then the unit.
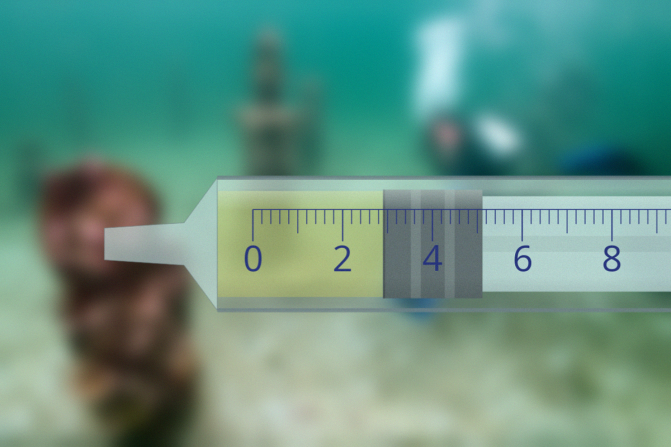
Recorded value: 2.9; mL
